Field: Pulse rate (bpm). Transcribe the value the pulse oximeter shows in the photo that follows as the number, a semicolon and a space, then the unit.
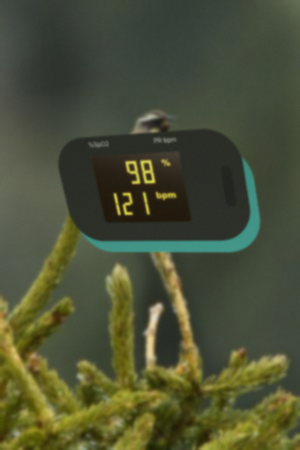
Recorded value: 121; bpm
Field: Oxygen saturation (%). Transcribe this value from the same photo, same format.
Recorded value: 98; %
